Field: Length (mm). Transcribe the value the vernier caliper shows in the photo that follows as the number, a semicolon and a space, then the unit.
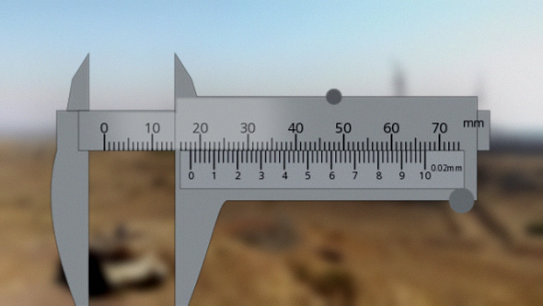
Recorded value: 18.0; mm
